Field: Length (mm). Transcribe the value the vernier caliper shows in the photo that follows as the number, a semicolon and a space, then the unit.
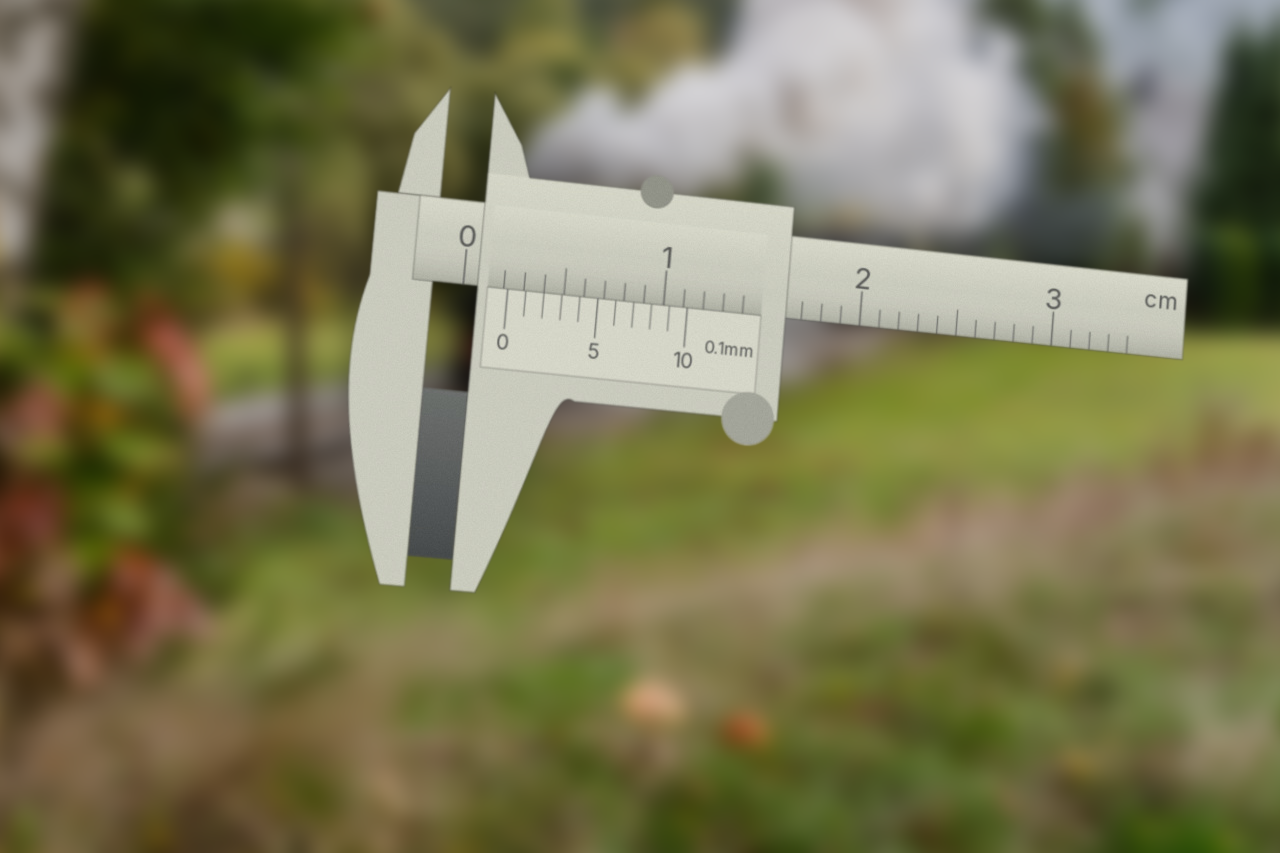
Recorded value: 2.2; mm
